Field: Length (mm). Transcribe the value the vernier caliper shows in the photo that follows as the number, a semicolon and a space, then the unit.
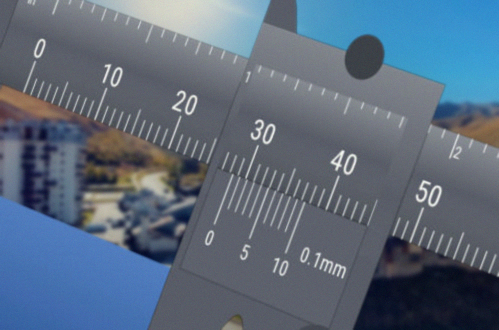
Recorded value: 28.4; mm
